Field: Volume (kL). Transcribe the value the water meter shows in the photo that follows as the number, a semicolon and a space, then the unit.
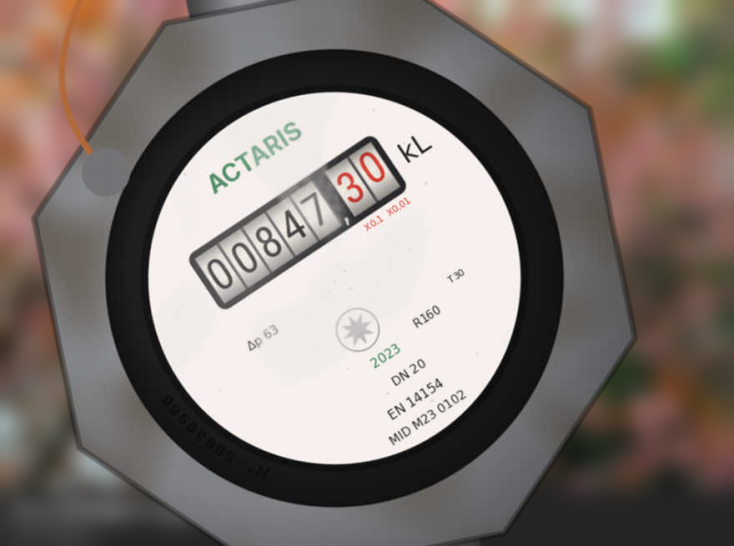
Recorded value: 847.30; kL
